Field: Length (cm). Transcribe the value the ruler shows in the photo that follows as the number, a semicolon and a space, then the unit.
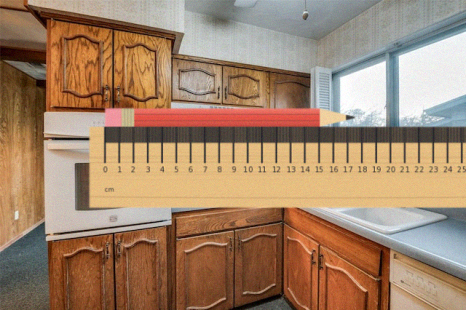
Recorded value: 17.5; cm
